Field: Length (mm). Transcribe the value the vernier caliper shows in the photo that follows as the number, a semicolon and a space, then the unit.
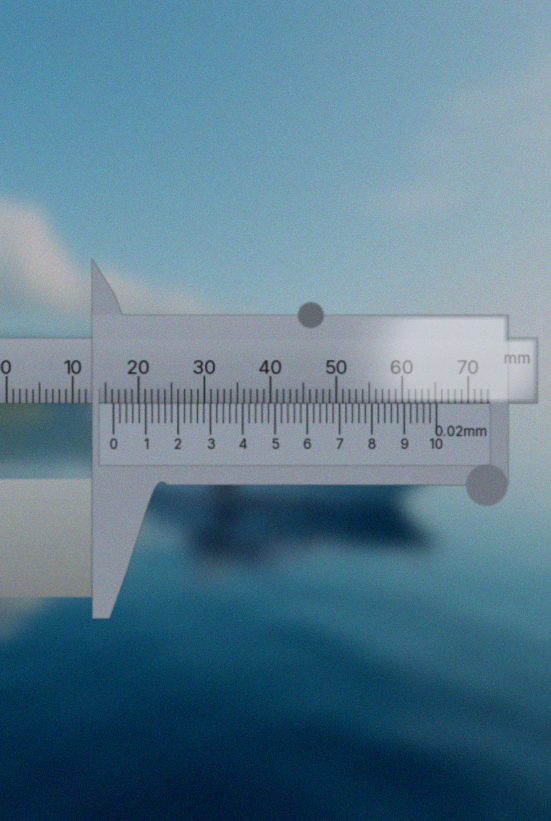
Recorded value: 16.2; mm
